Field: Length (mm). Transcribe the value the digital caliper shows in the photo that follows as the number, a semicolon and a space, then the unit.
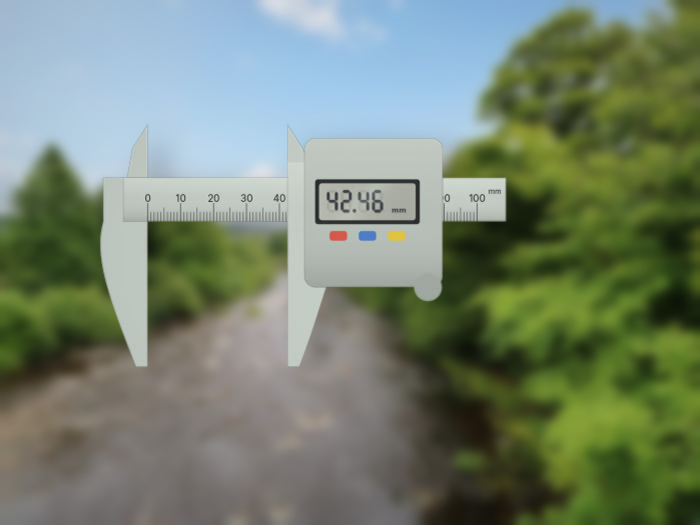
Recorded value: 42.46; mm
